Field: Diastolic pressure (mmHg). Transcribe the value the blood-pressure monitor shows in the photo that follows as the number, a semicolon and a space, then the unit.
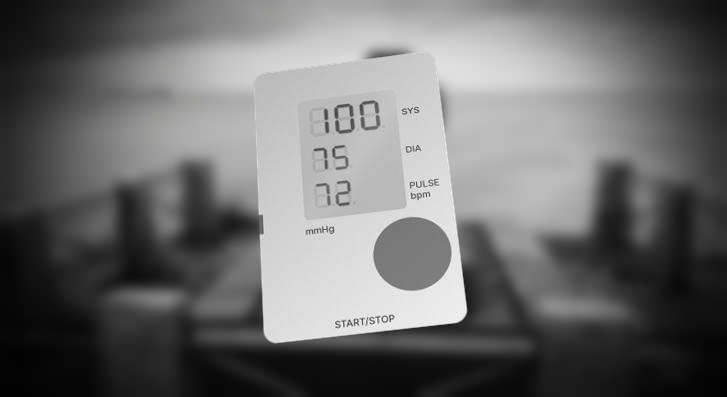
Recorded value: 75; mmHg
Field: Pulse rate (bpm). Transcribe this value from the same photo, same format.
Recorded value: 72; bpm
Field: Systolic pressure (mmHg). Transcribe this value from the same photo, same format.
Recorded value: 100; mmHg
